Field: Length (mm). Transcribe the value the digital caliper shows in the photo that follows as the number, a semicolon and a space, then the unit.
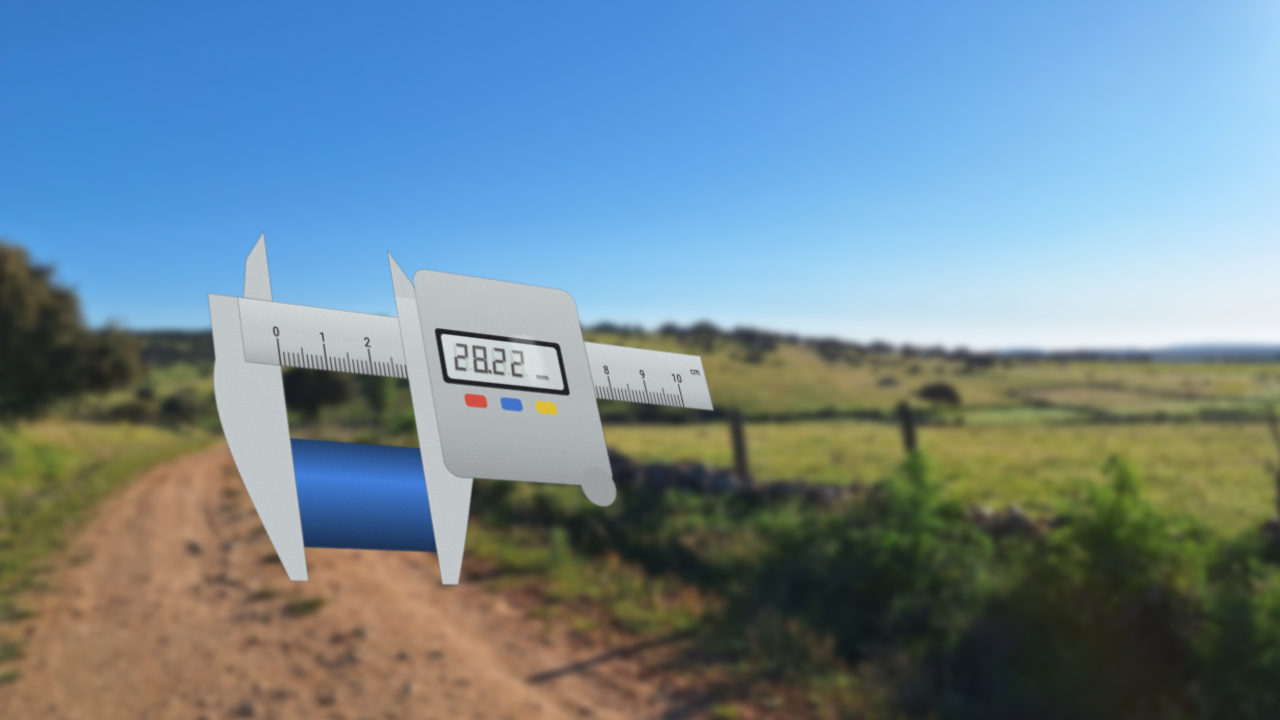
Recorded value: 28.22; mm
